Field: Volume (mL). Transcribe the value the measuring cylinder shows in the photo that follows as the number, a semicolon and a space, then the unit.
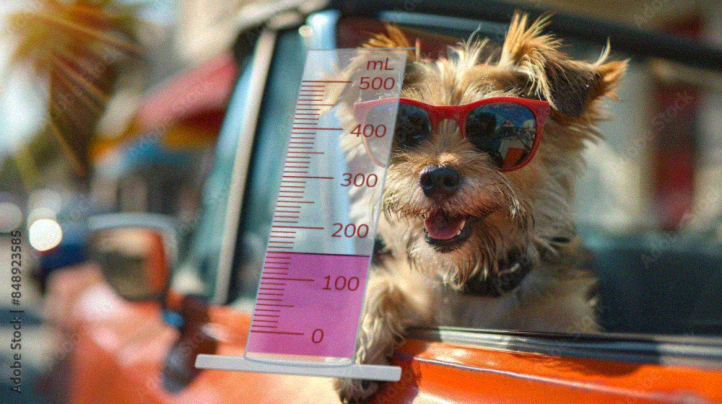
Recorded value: 150; mL
